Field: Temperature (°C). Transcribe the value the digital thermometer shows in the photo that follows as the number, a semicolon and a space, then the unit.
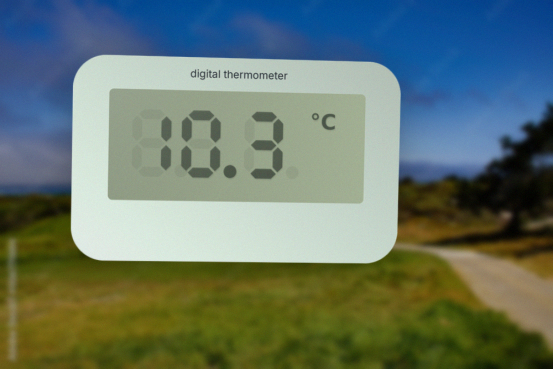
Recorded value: 10.3; °C
